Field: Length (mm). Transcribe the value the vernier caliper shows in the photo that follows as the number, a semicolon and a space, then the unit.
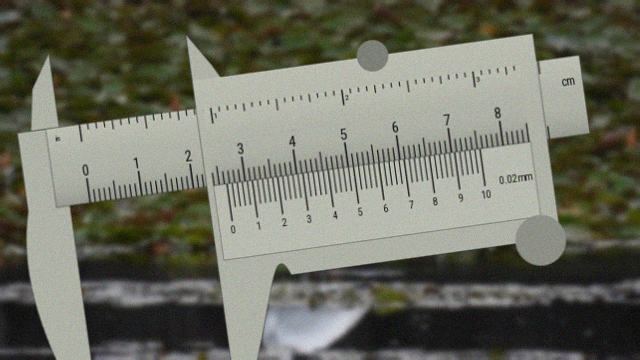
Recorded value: 26.5; mm
